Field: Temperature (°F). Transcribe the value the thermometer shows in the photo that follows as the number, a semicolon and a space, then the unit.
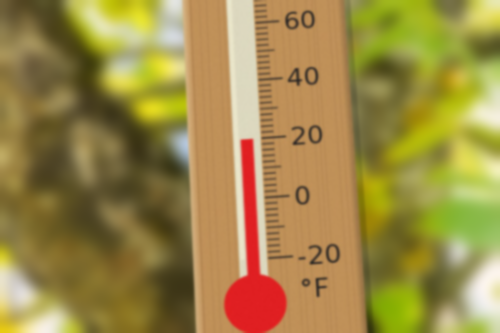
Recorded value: 20; °F
